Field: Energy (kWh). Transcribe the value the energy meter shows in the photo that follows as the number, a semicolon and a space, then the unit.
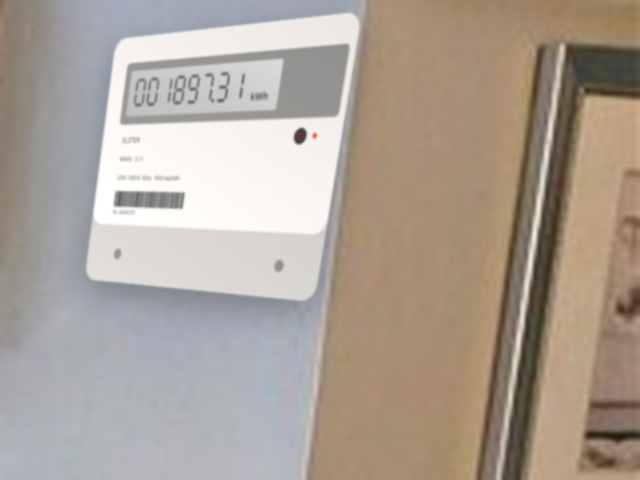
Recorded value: 1897.31; kWh
